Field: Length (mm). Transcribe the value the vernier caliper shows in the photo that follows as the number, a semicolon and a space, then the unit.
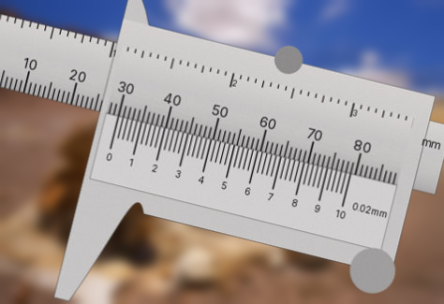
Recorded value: 30.0; mm
